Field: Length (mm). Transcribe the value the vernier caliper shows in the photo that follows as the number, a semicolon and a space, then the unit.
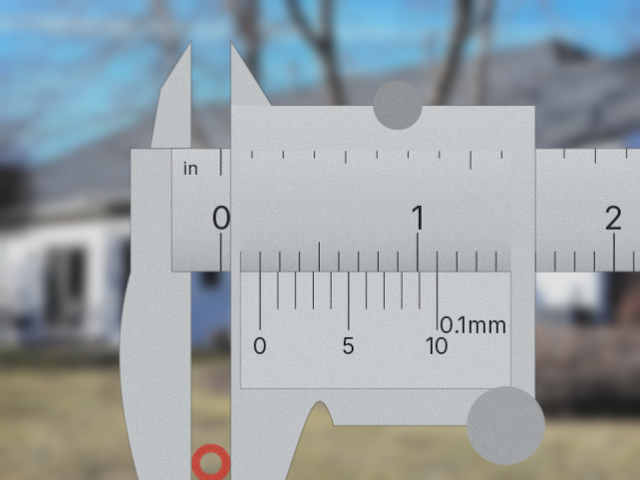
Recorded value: 2.0; mm
